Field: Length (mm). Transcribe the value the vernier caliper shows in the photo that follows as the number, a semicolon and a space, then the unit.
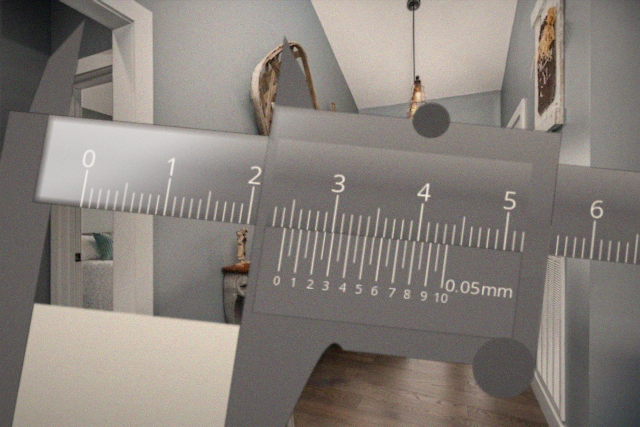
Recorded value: 24.4; mm
